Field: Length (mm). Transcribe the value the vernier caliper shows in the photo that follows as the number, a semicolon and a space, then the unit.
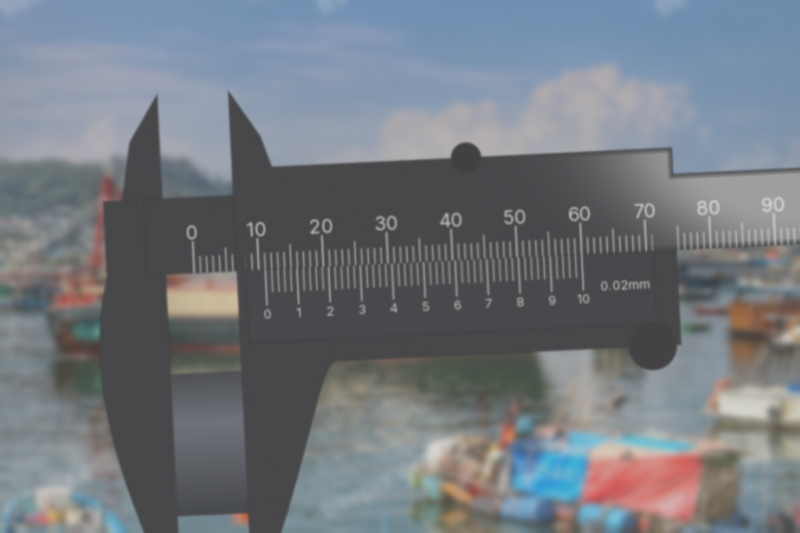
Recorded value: 11.0; mm
